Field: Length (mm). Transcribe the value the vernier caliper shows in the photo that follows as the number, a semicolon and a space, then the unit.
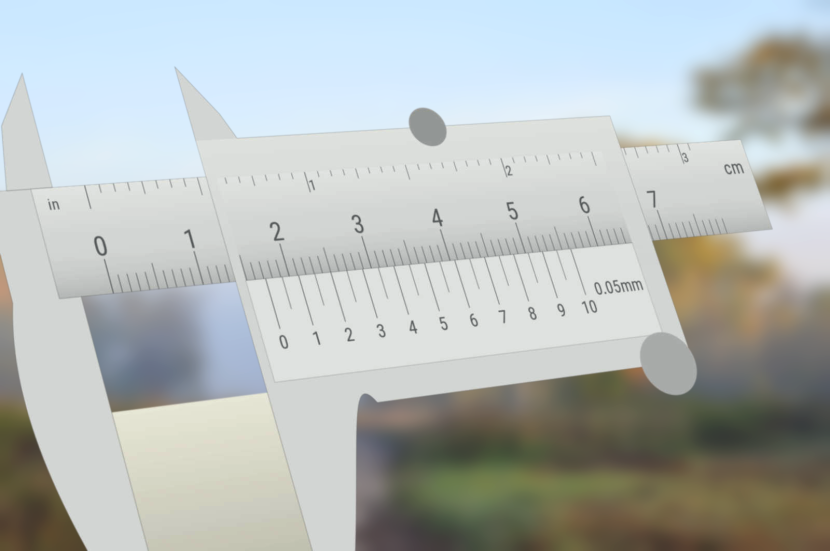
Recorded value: 17.2; mm
